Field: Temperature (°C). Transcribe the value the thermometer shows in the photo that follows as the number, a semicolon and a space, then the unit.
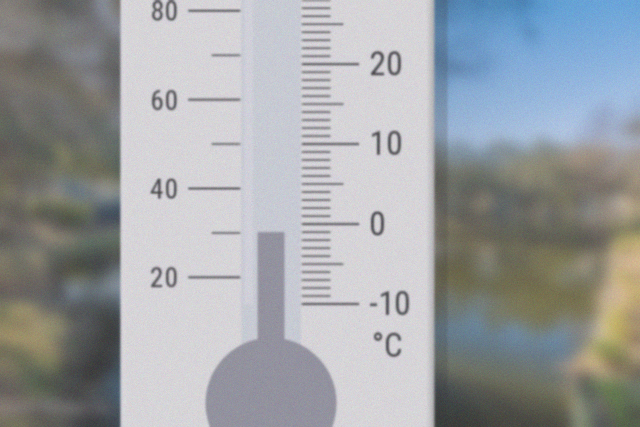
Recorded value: -1; °C
